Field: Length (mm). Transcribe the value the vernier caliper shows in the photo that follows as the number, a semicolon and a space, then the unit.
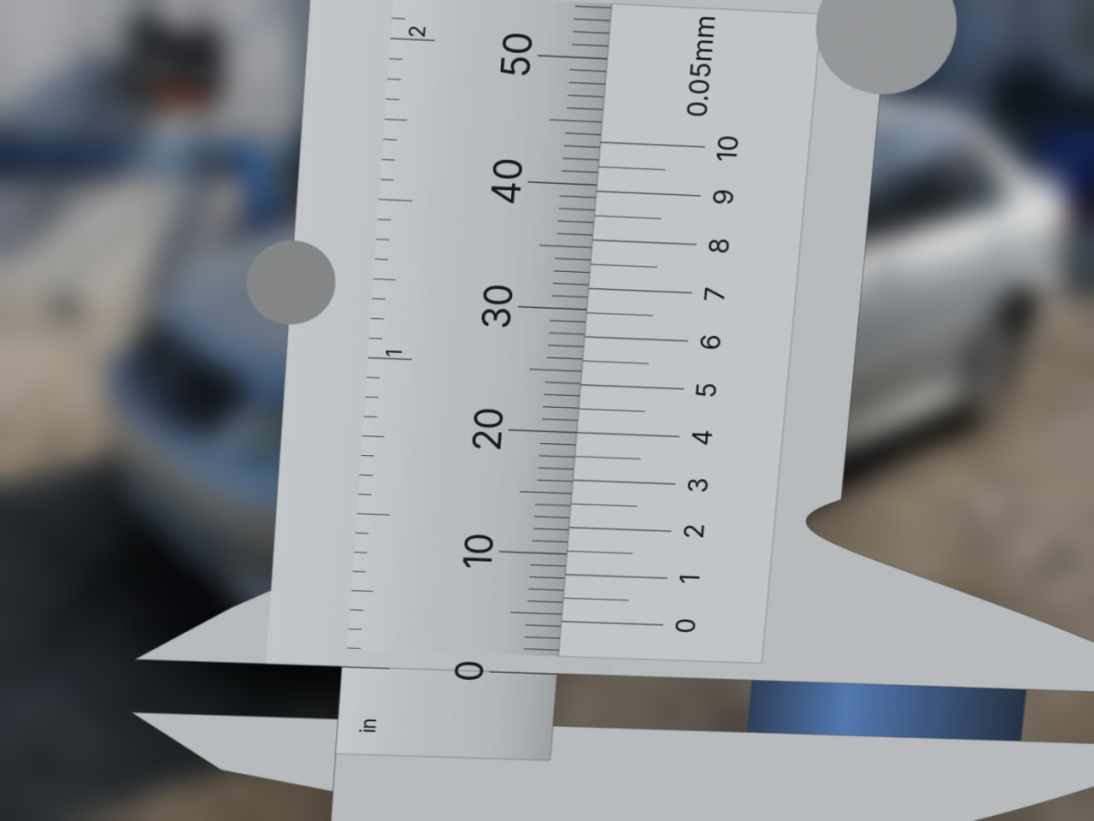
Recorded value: 4.4; mm
